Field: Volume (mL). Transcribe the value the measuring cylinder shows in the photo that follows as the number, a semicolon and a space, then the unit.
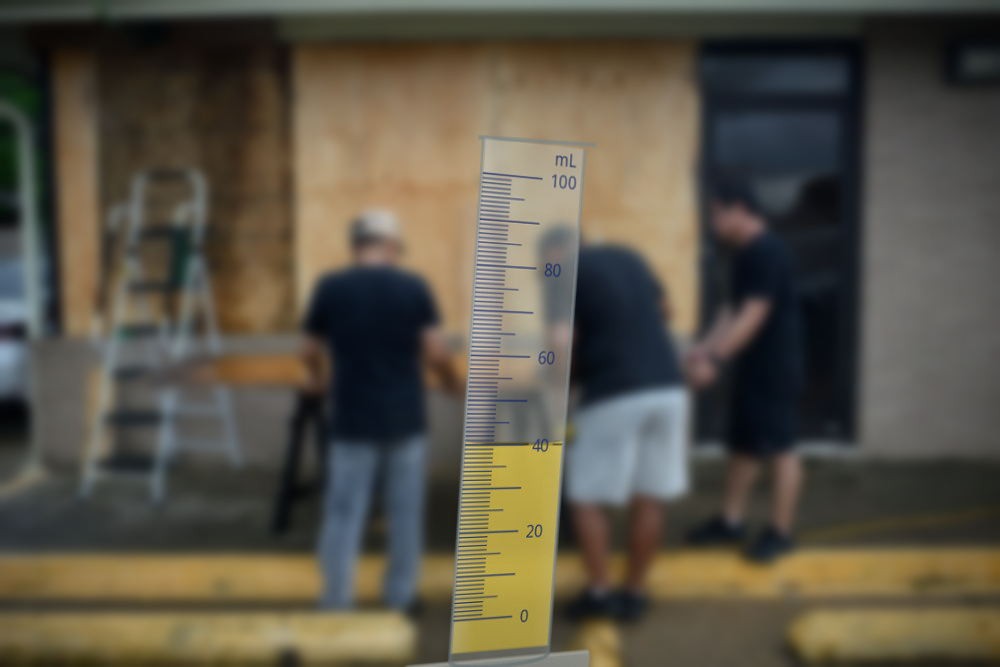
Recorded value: 40; mL
